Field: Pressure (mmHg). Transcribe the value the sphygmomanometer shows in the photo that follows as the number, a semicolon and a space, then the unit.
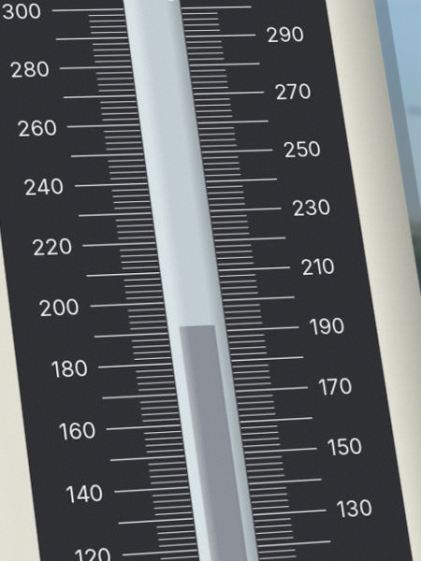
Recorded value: 192; mmHg
